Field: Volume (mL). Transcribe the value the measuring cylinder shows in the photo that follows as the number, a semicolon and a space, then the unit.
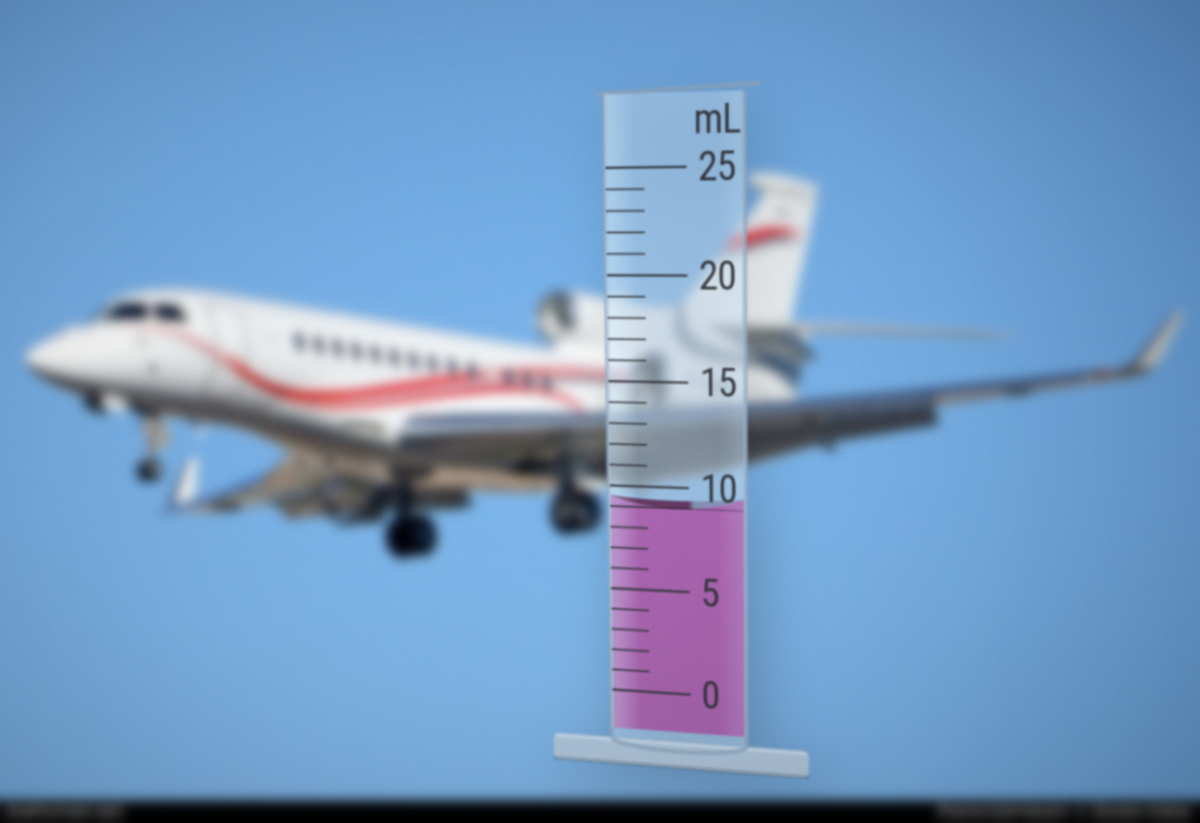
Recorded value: 9; mL
